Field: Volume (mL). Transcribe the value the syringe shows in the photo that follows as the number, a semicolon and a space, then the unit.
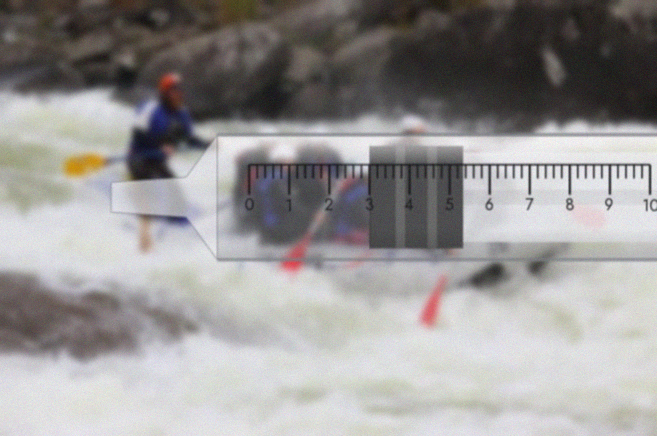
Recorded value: 3; mL
